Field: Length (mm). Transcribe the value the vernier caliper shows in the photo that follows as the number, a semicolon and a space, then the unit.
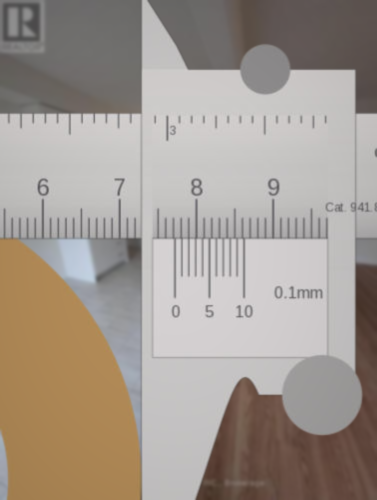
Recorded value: 77.2; mm
